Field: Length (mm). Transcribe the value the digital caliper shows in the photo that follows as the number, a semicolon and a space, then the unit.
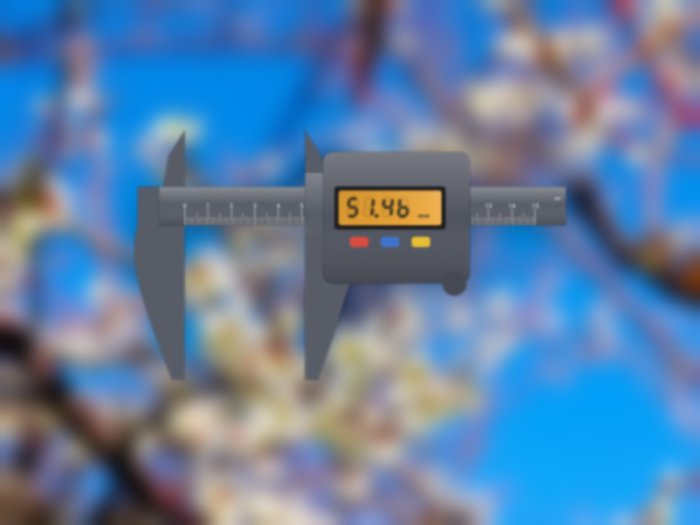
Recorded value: 51.46; mm
